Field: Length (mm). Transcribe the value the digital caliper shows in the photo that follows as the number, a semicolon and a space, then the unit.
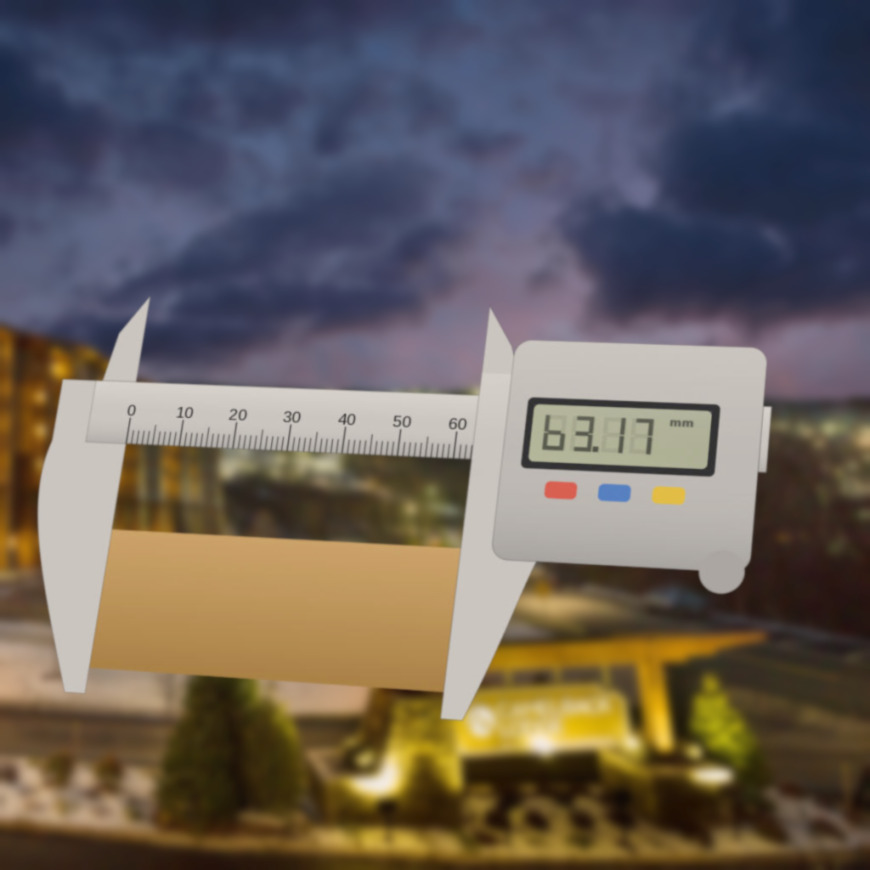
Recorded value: 63.17; mm
